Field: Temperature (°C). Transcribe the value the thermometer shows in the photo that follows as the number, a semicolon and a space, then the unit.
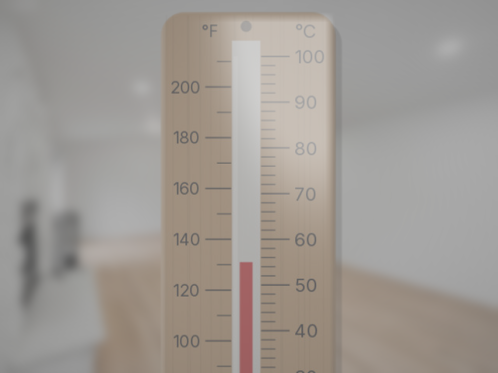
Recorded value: 55; °C
